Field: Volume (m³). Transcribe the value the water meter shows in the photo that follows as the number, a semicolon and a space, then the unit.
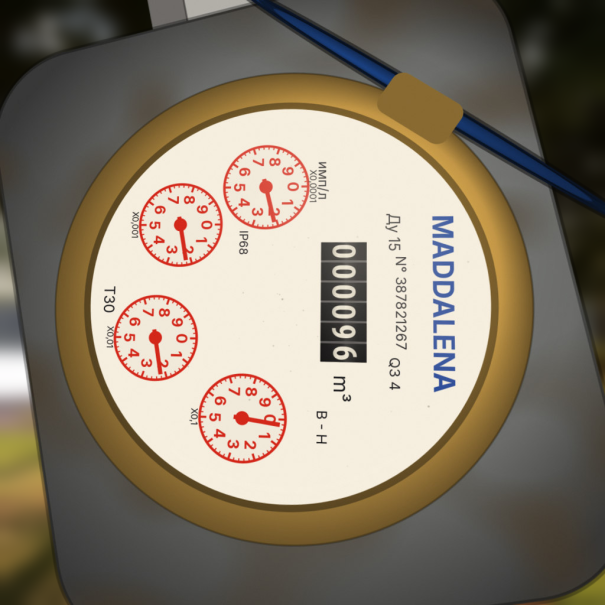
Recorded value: 96.0222; m³
